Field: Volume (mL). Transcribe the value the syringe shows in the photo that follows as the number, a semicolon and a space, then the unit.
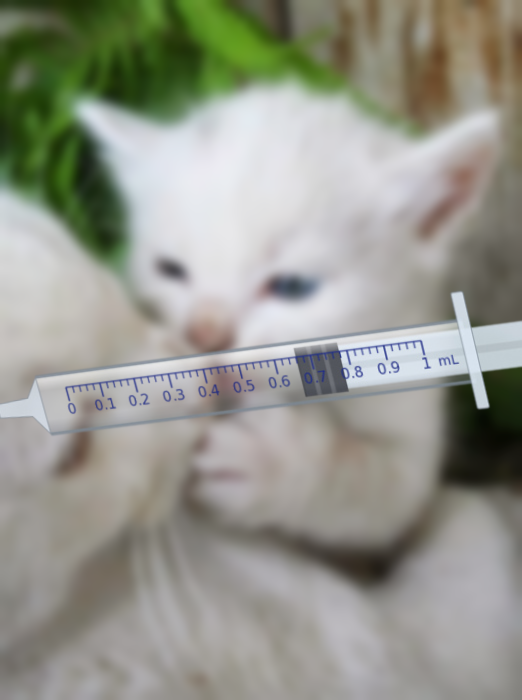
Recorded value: 0.66; mL
